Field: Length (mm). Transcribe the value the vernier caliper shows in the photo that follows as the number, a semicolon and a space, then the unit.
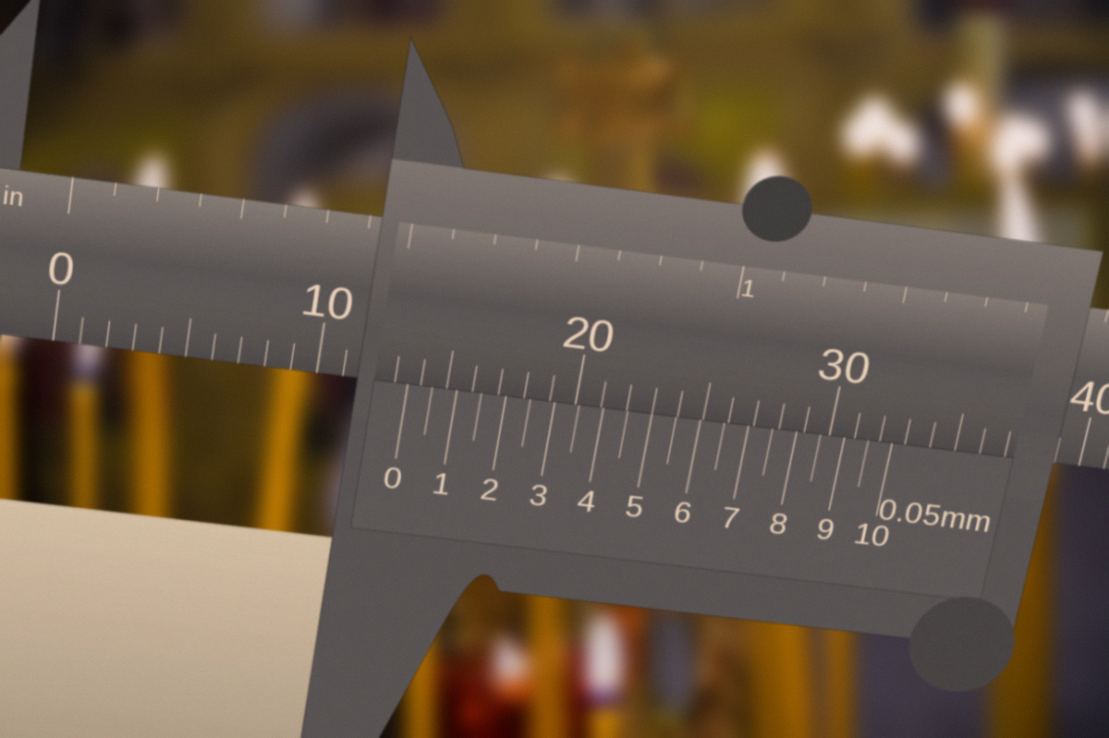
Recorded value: 13.5; mm
